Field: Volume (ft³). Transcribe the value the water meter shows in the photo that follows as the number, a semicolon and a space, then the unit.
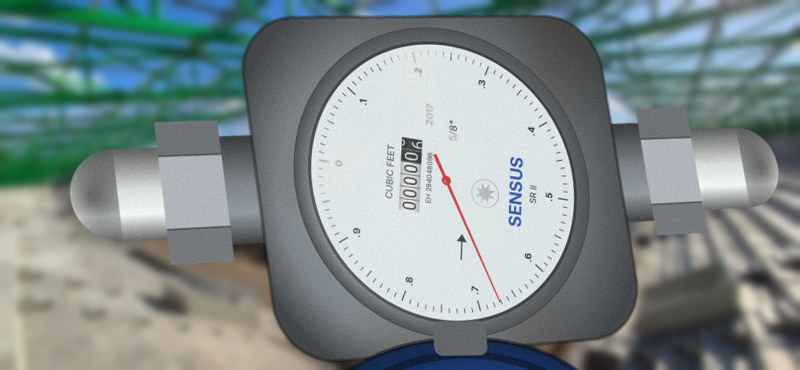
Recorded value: 5.67; ft³
